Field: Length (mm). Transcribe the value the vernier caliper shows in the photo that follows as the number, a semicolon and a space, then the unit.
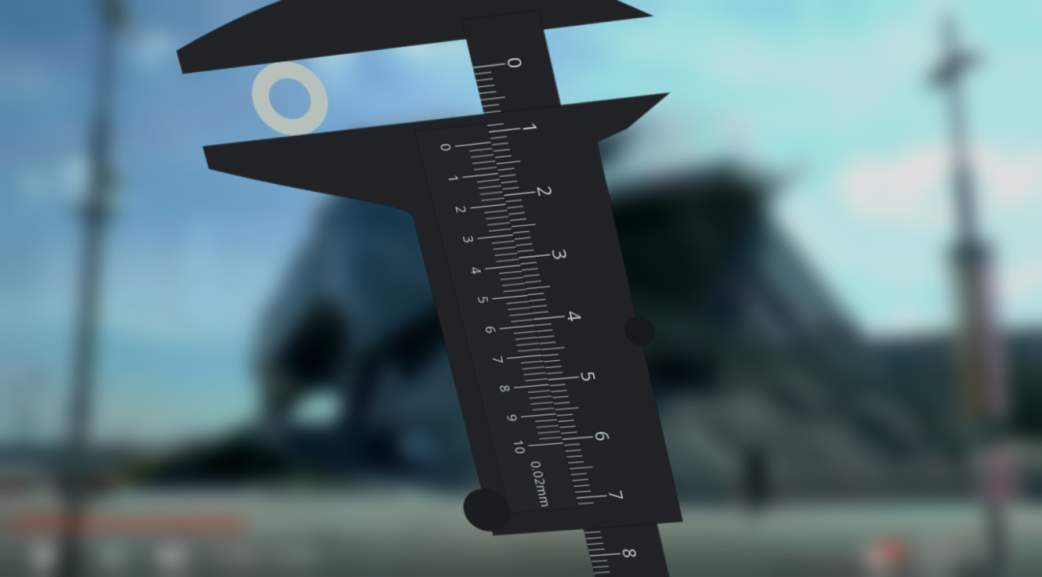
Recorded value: 11.6; mm
